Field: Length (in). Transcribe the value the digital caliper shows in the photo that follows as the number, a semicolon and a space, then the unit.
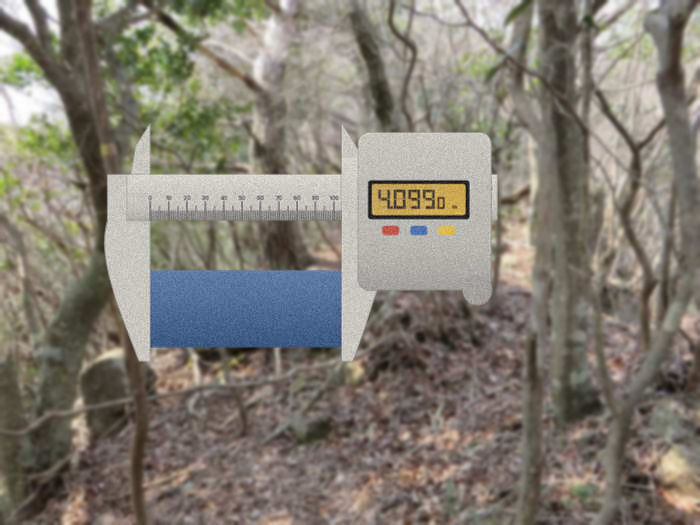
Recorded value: 4.0990; in
